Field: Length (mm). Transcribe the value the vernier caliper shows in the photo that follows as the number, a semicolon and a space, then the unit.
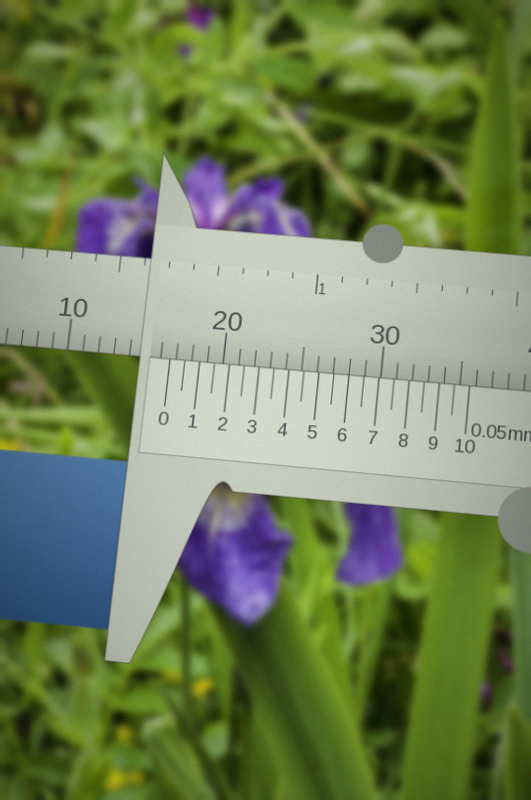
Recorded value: 16.6; mm
